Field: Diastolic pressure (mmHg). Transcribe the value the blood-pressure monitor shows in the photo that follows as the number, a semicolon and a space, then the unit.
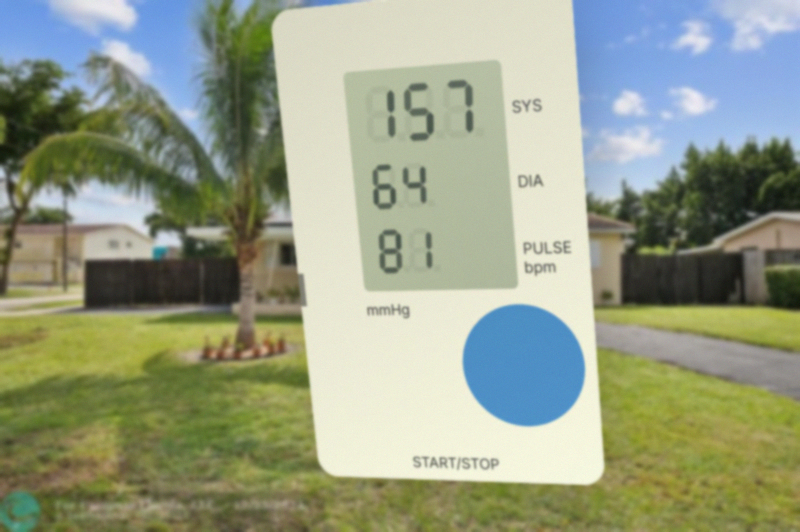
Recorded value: 64; mmHg
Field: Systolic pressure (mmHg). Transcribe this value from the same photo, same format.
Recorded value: 157; mmHg
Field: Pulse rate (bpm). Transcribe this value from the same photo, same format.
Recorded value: 81; bpm
